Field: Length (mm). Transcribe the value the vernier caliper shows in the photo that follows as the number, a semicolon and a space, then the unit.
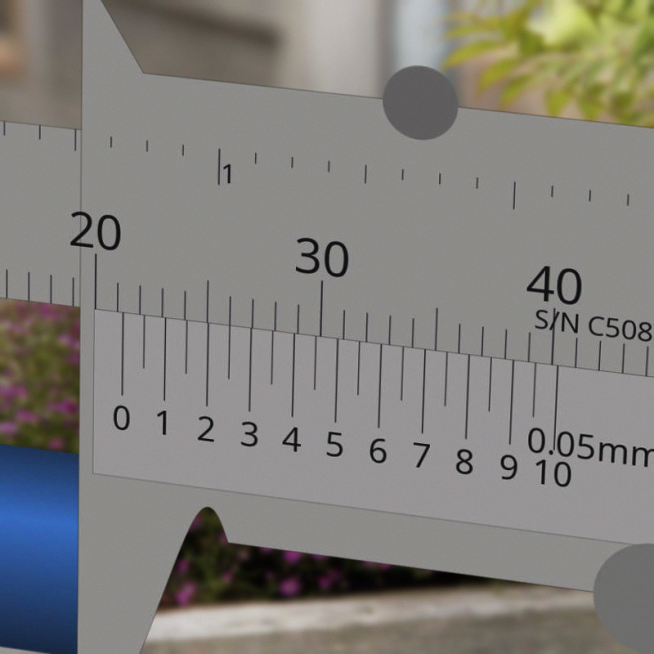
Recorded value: 21.25; mm
